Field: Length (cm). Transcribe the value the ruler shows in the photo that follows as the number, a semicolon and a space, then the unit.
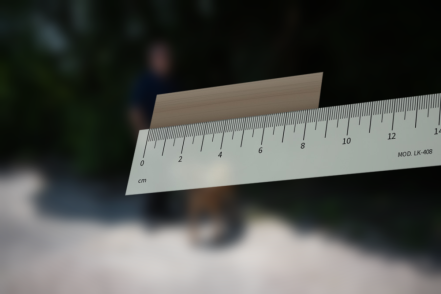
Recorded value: 8.5; cm
